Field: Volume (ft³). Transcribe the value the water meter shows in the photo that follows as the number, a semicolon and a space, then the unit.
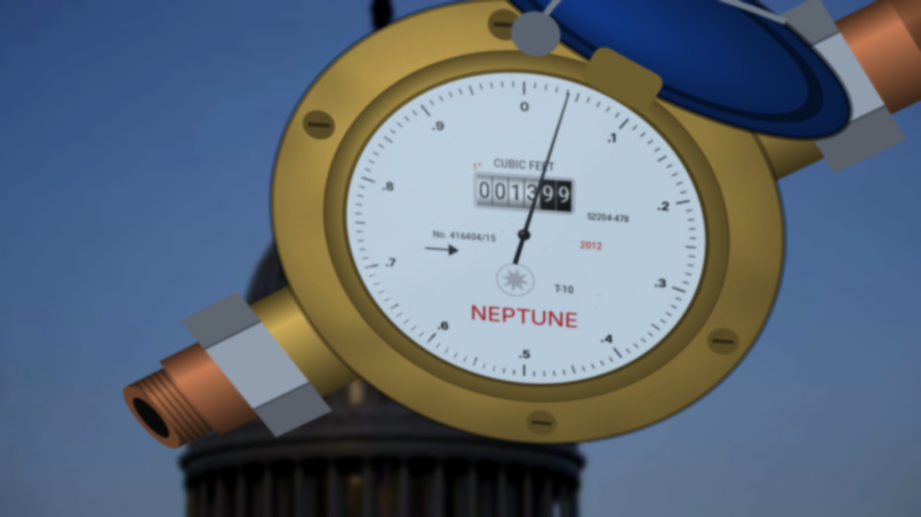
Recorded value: 1399.04; ft³
